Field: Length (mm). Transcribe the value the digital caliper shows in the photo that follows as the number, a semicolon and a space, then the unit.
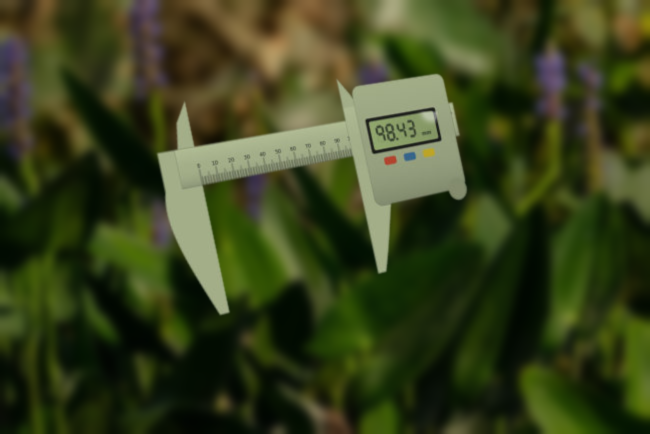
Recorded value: 98.43; mm
